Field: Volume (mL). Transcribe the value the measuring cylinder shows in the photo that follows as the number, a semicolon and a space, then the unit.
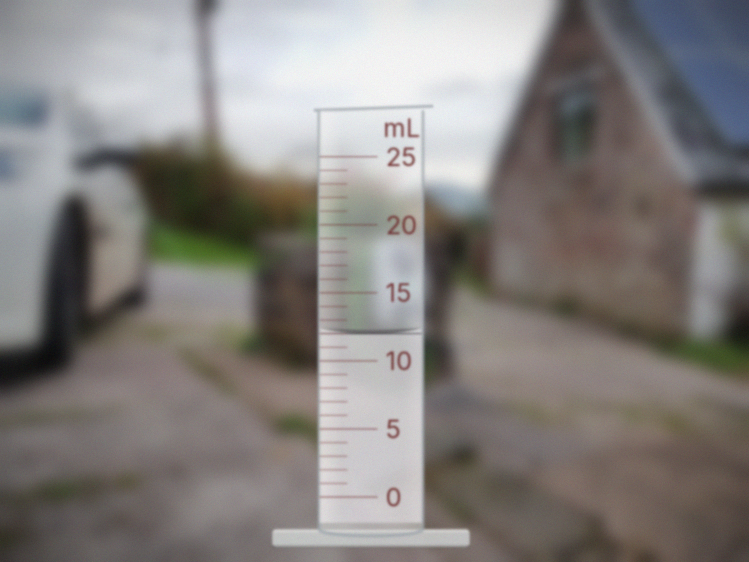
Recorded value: 12; mL
